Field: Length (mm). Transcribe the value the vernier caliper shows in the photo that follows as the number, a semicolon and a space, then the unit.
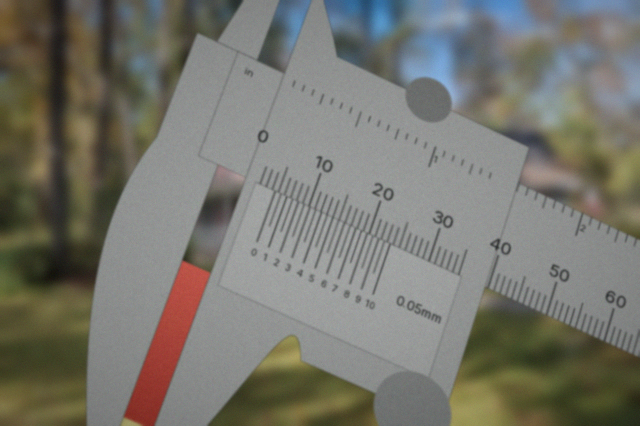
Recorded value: 4.5; mm
